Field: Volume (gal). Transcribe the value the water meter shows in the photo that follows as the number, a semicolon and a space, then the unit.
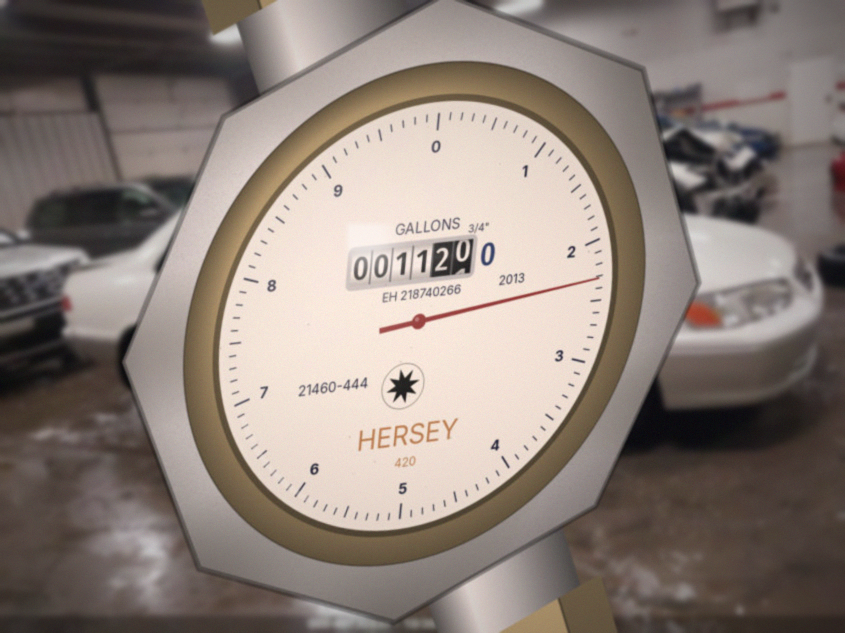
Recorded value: 11202.3; gal
